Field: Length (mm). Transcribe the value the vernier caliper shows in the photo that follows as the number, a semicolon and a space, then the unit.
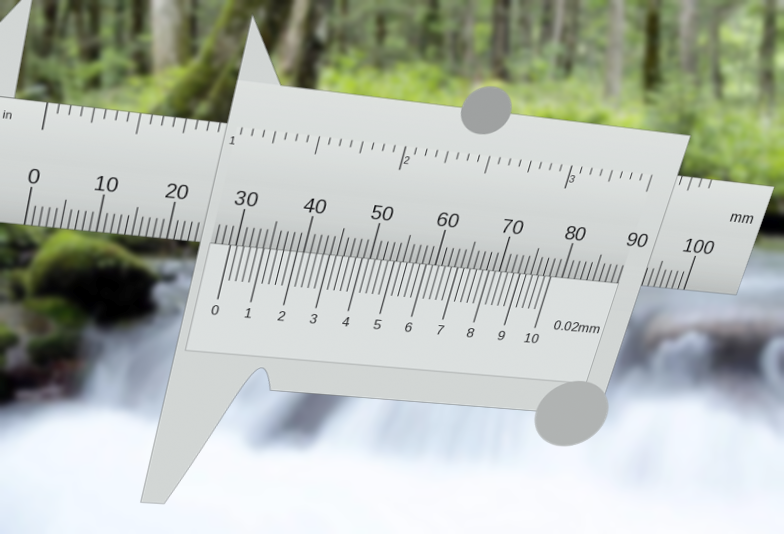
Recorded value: 29.2; mm
